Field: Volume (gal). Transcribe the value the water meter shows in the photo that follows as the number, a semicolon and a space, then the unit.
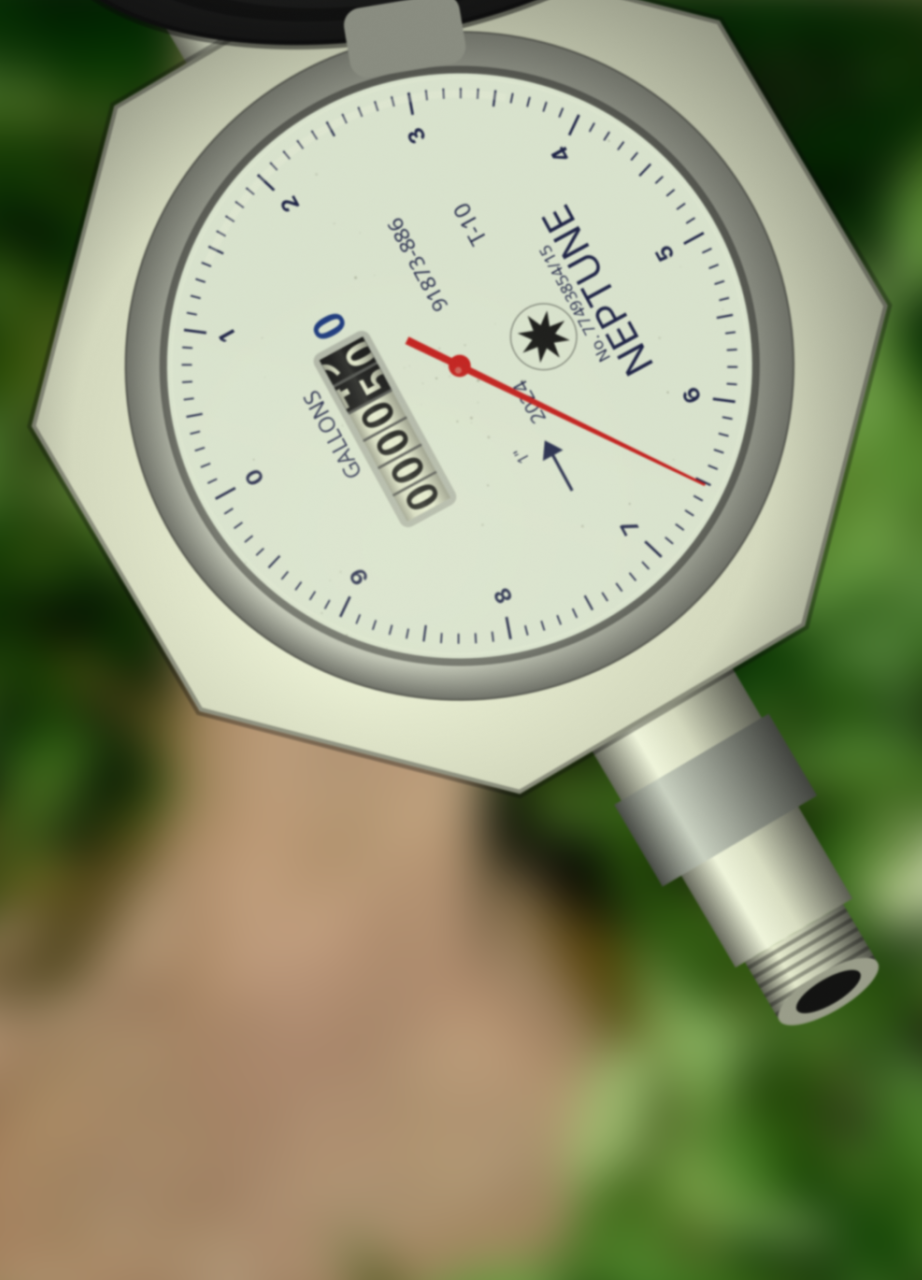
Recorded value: 496.5; gal
